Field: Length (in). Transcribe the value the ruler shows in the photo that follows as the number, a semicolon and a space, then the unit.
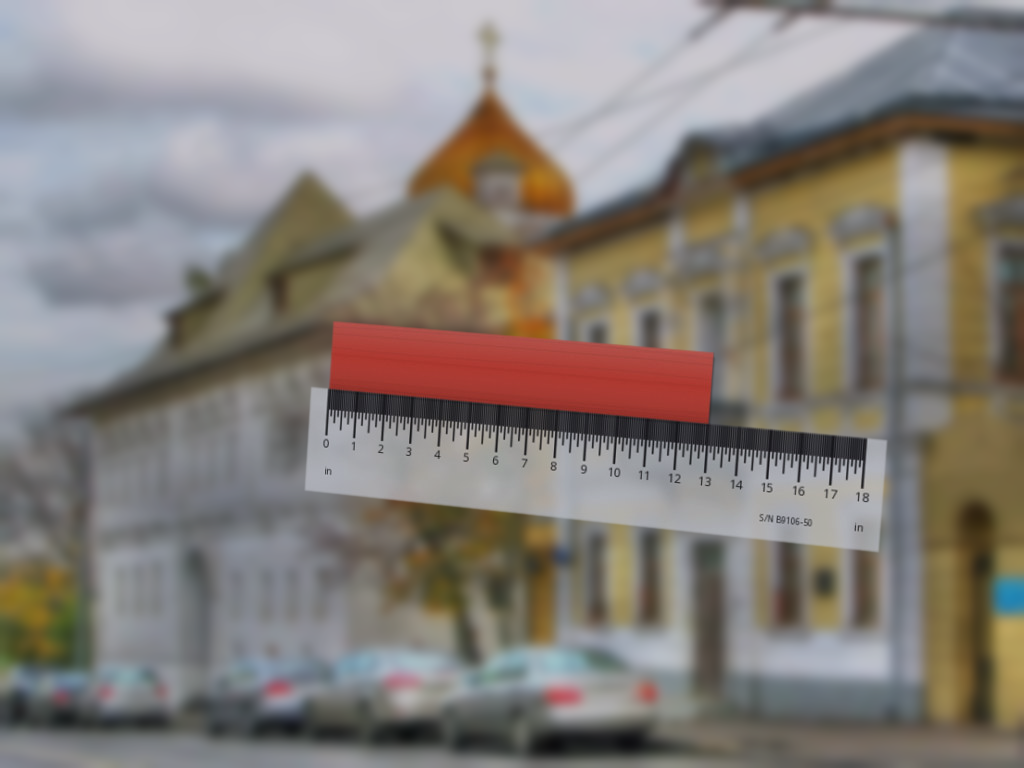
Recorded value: 13; in
